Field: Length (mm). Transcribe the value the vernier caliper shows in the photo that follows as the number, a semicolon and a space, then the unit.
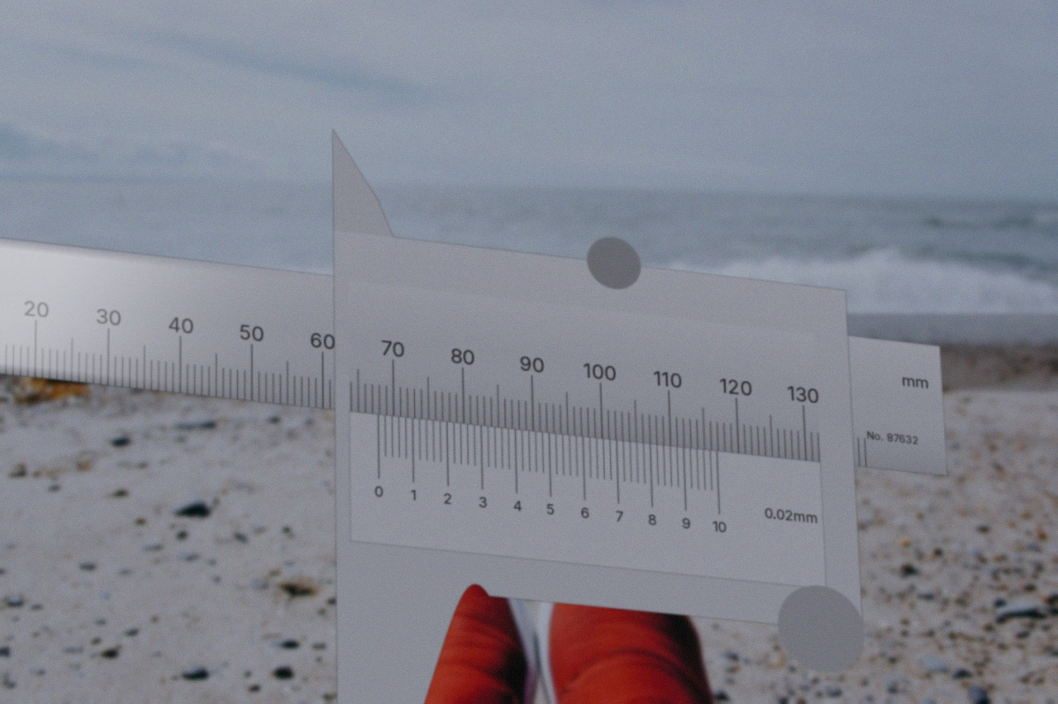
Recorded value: 67.8; mm
